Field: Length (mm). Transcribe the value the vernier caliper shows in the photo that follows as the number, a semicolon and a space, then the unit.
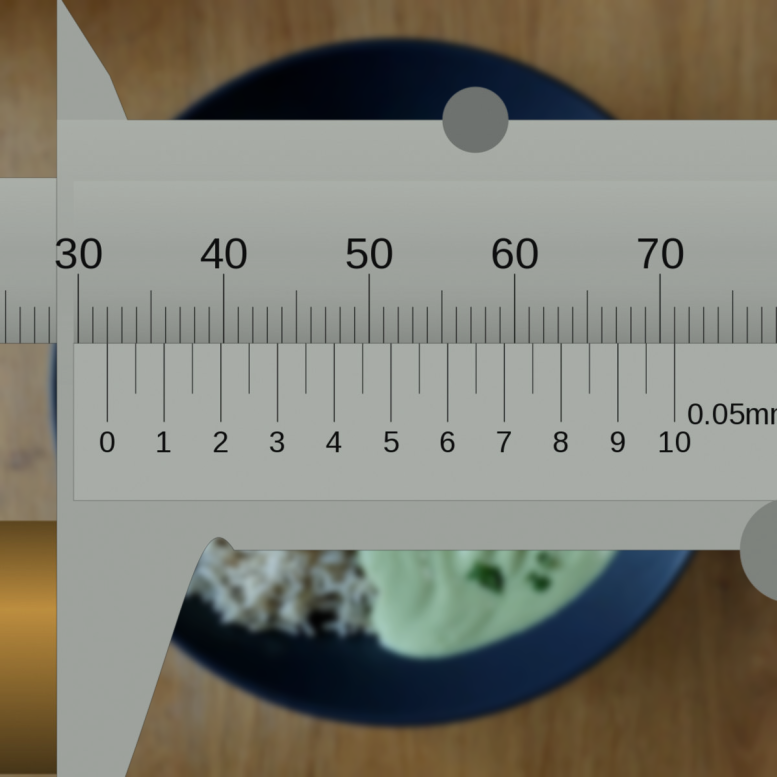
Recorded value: 32.0; mm
